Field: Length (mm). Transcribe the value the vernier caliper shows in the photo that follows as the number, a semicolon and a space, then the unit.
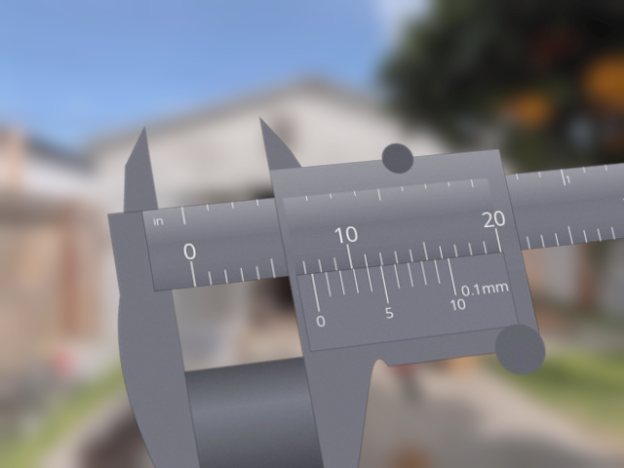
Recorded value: 7.4; mm
